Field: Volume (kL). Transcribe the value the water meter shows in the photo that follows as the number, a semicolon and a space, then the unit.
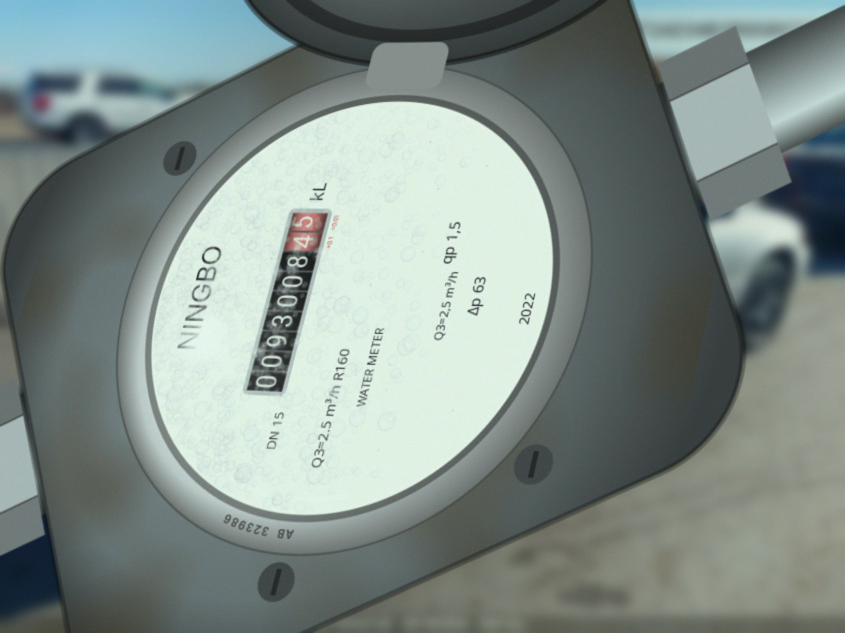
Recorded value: 93008.45; kL
